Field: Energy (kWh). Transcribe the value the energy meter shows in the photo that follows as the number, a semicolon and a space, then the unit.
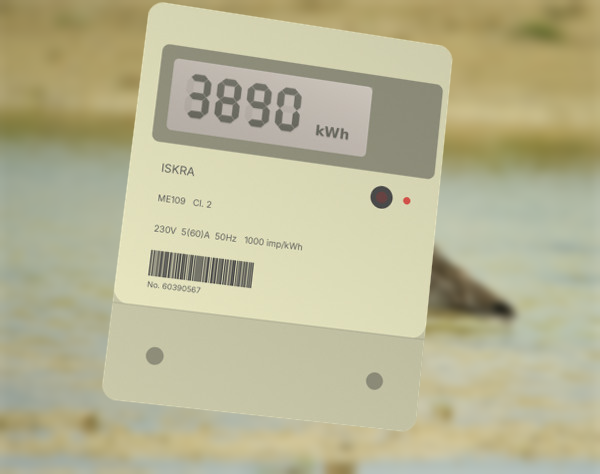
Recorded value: 3890; kWh
